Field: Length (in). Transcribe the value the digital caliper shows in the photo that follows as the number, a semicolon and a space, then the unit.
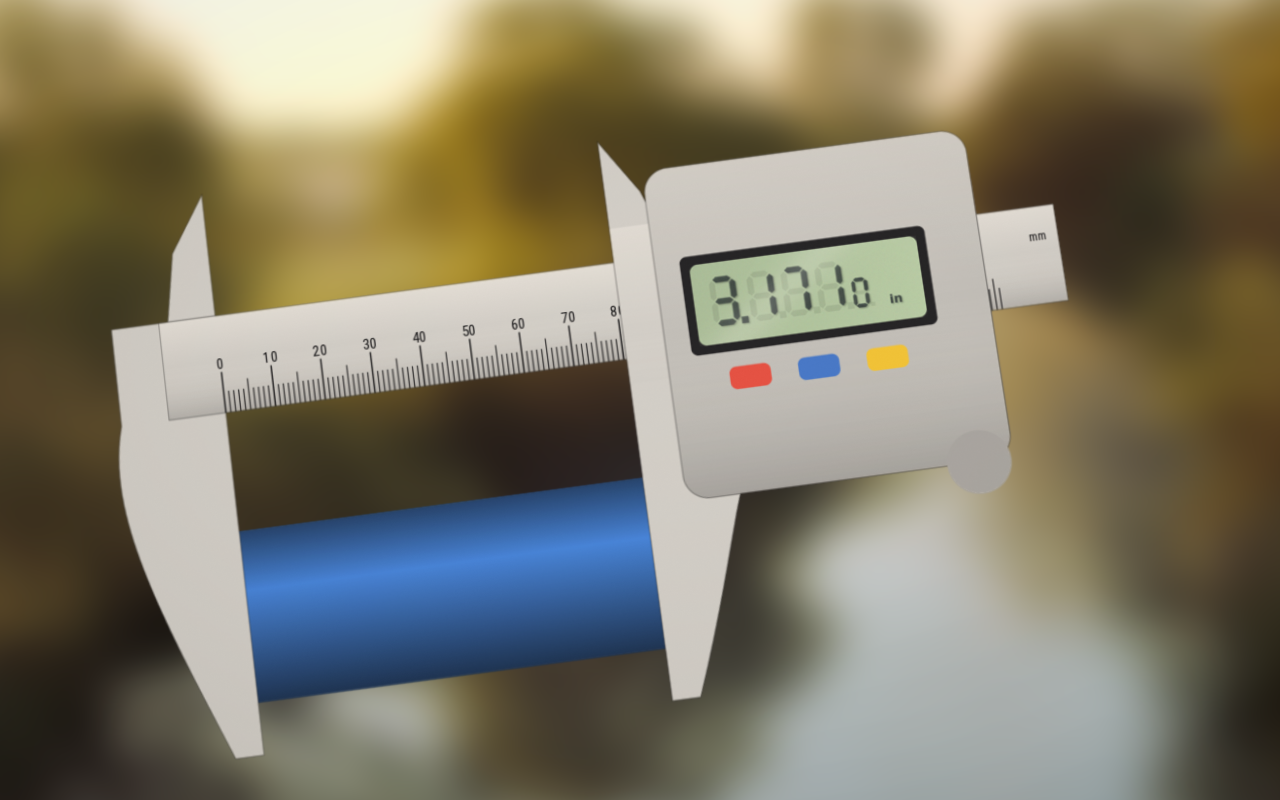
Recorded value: 3.1710; in
